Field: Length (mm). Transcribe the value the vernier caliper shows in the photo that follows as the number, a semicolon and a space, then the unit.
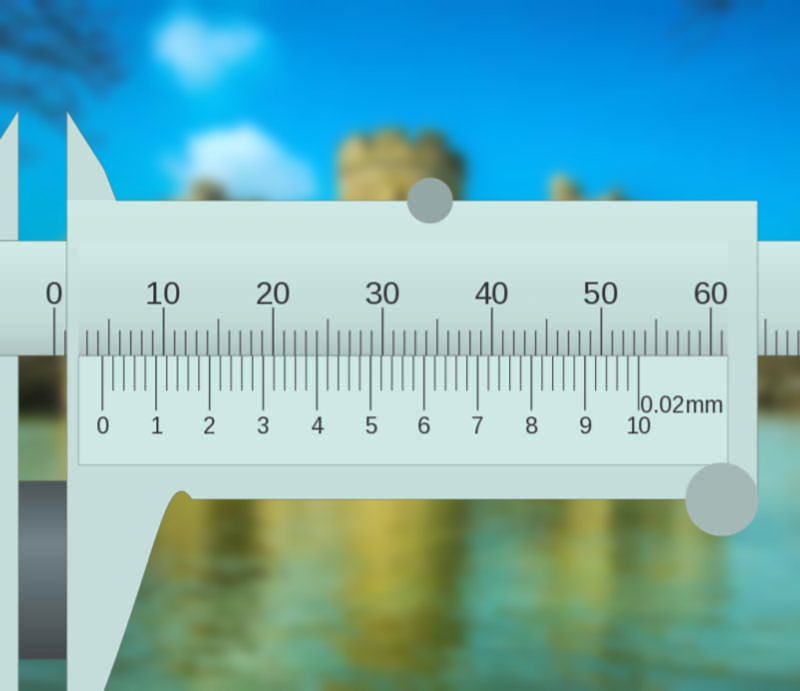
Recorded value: 4.4; mm
